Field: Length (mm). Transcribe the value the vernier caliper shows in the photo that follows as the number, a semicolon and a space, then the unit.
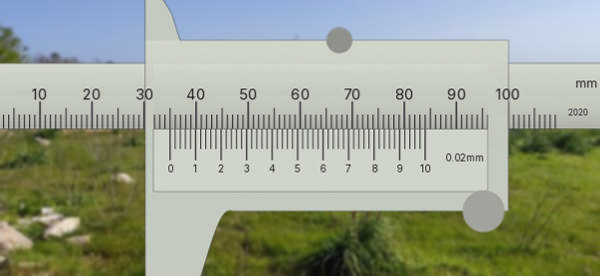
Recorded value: 35.0; mm
